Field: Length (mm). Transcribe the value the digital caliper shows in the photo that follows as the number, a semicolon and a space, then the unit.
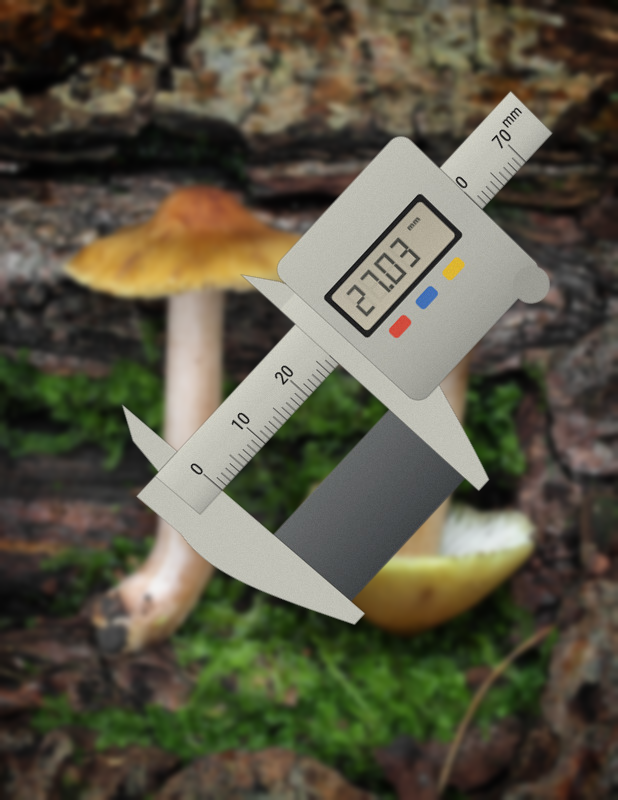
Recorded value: 27.03; mm
